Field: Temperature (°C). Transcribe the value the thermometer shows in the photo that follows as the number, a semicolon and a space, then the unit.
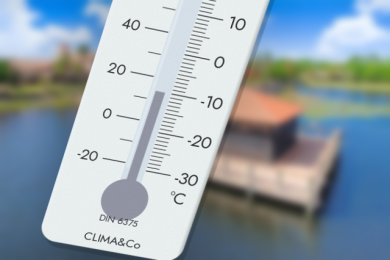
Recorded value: -10; °C
